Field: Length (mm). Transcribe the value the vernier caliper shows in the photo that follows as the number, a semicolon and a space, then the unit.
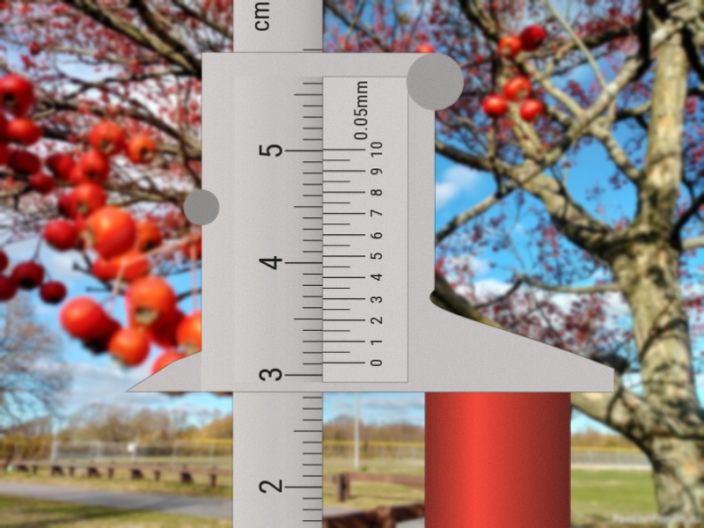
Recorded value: 31.1; mm
